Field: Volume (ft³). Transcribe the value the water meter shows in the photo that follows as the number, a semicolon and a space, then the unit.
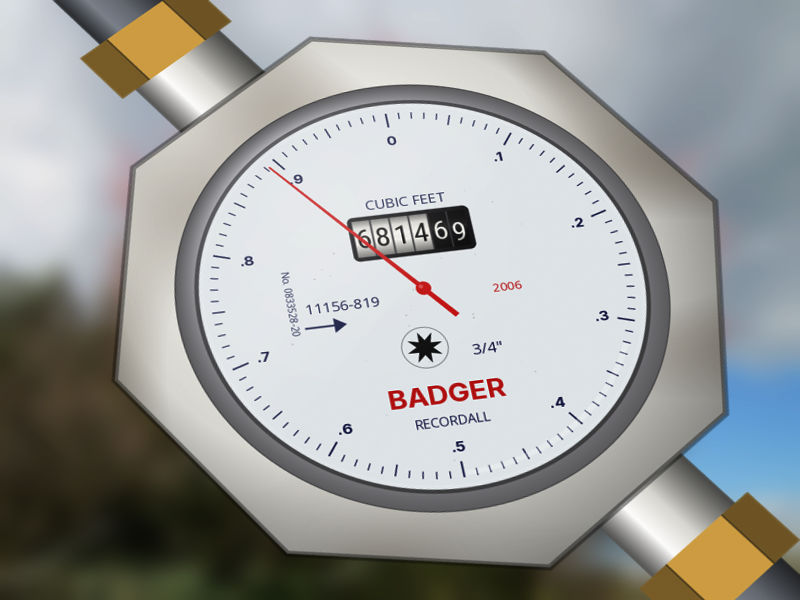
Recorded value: 681468.89; ft³
